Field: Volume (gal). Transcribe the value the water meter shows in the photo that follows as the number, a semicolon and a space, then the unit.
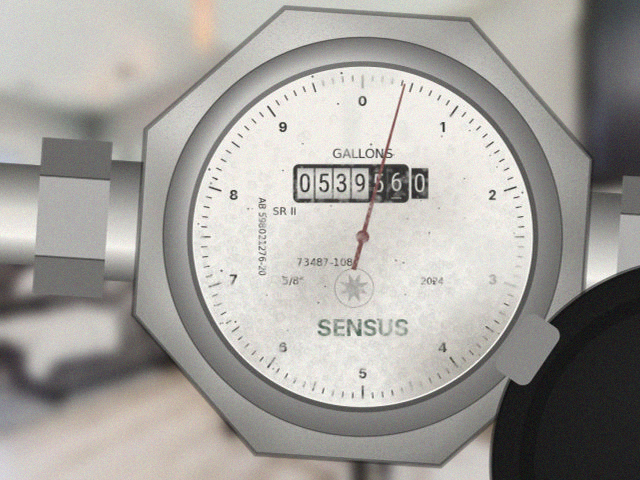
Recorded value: 539560.4; gal
